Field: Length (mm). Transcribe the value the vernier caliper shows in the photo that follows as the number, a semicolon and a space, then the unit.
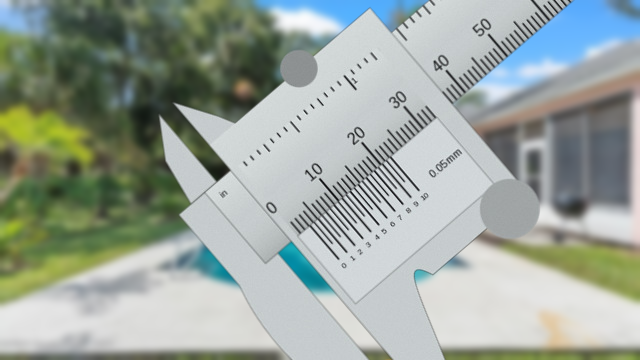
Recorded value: 3.2; mm
